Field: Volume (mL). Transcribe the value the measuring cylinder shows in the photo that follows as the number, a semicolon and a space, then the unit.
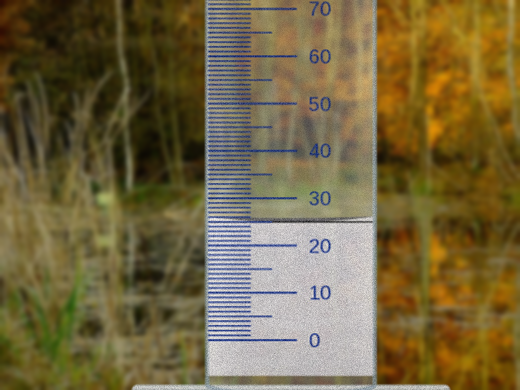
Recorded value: 25; mL
